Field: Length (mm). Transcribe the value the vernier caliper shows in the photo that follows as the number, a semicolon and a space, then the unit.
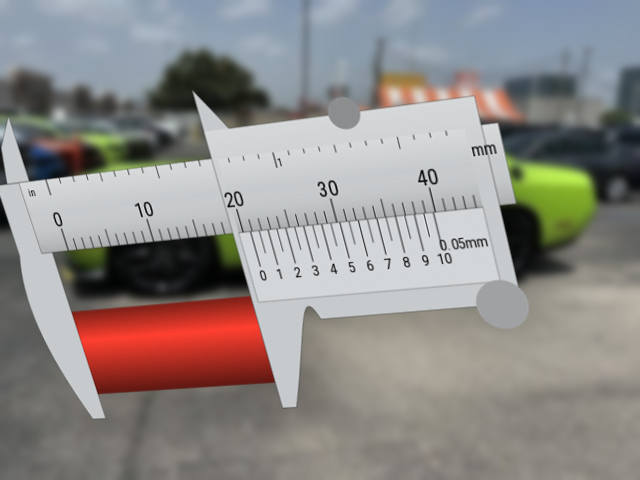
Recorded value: 20.8; mm
